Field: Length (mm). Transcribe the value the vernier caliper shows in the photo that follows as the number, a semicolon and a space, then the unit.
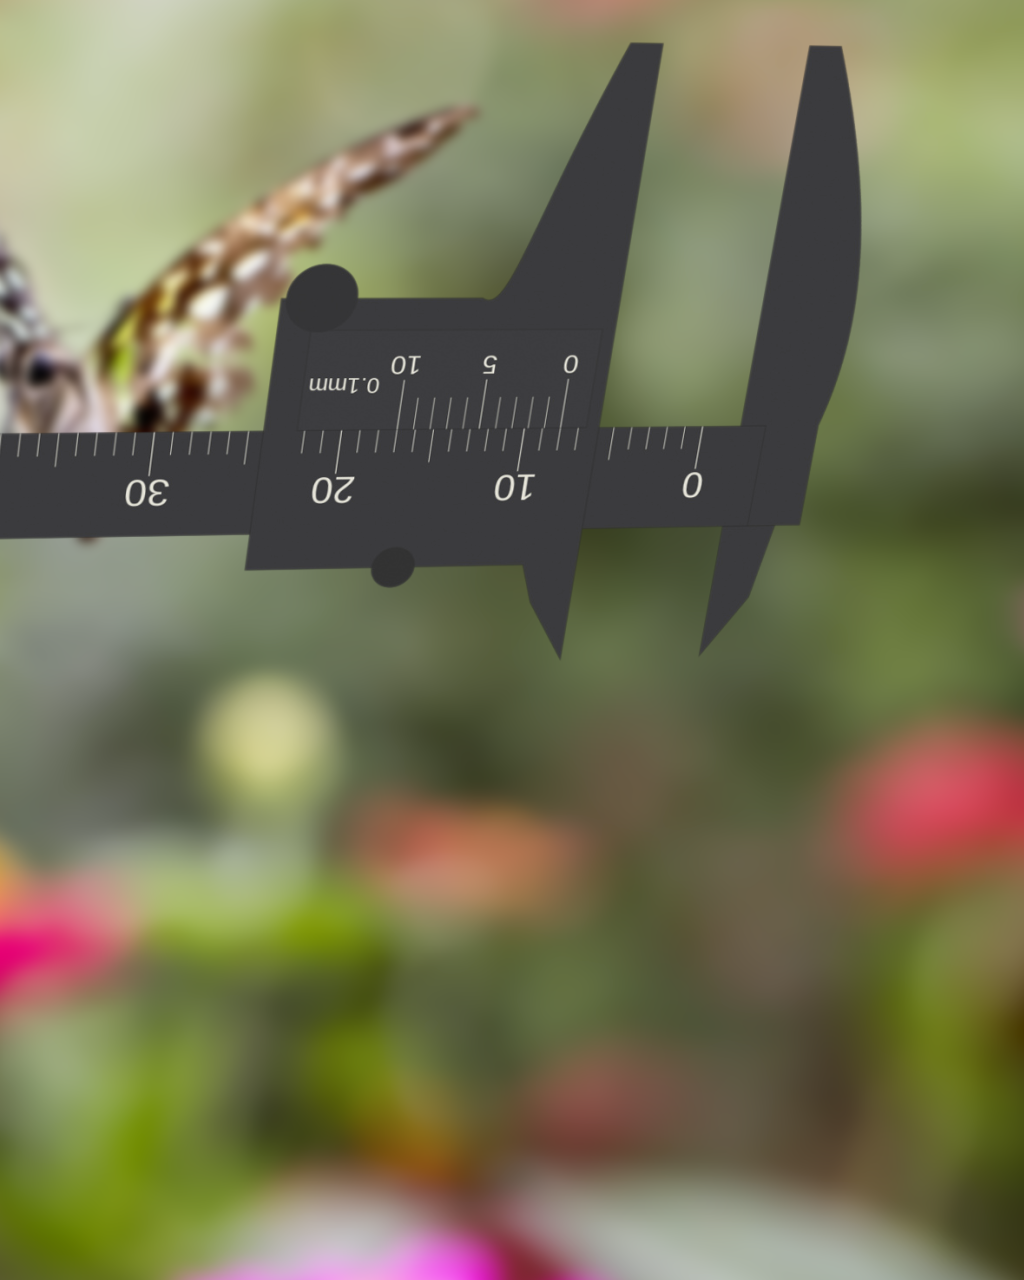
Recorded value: 8.0; mm
